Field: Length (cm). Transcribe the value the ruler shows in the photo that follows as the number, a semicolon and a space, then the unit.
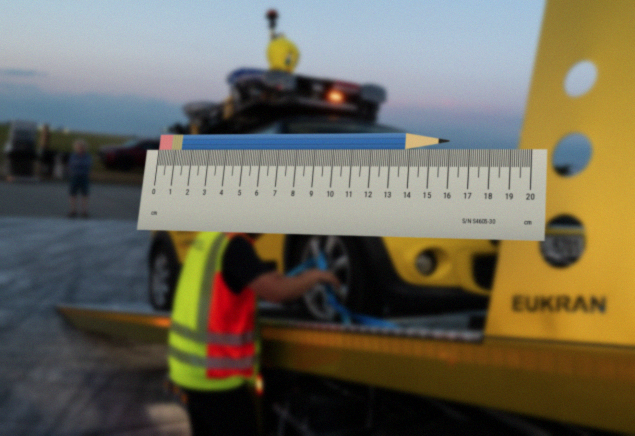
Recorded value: 16; cm
